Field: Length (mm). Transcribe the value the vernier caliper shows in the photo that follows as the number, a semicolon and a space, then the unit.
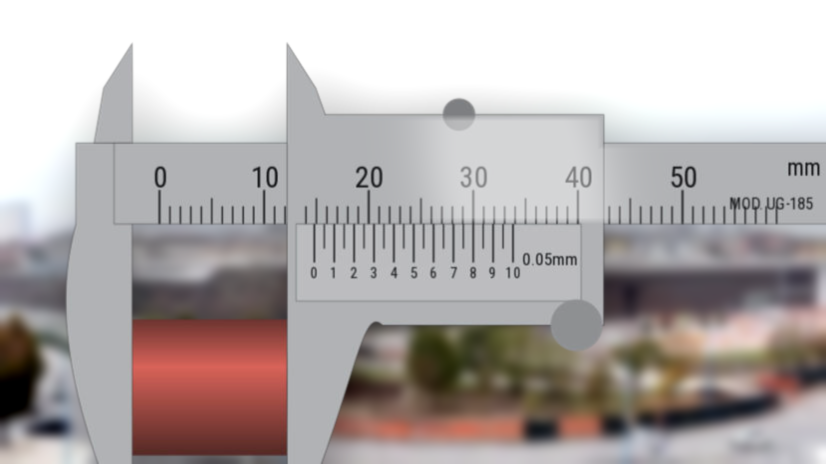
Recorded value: 14.8; mm
